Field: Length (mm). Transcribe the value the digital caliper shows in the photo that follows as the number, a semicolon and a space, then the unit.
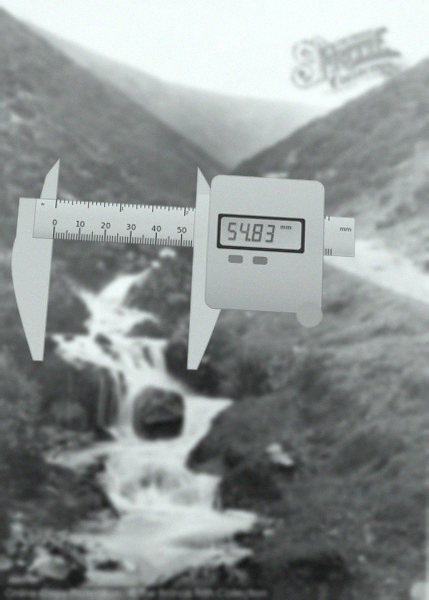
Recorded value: 54.83; mm
